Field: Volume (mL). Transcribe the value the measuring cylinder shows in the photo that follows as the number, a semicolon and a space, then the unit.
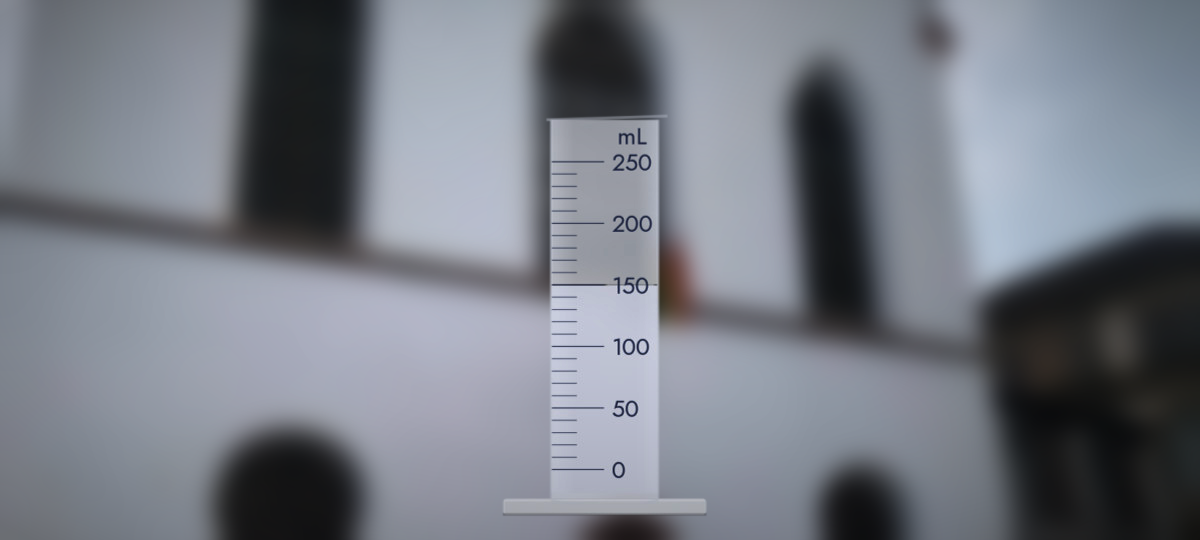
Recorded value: 150; mL
